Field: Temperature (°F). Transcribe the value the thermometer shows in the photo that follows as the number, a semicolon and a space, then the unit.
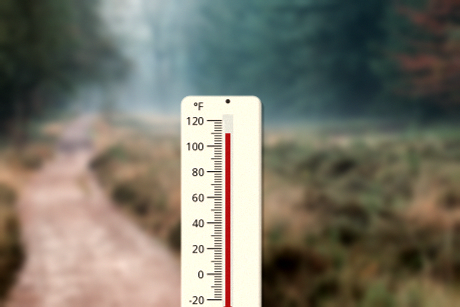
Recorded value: 110; °F
